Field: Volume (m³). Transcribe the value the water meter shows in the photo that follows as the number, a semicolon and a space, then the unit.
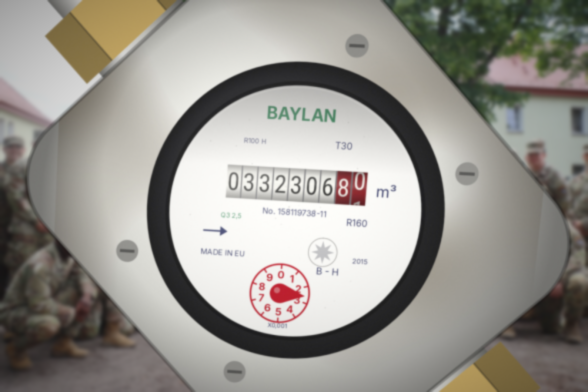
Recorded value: 332306.802; m³
